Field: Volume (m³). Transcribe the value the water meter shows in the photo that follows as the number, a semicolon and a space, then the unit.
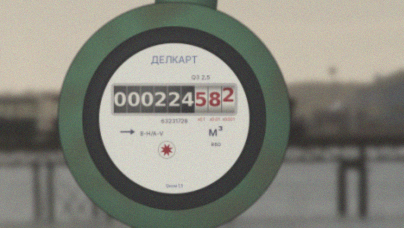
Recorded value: 224.582; m³
